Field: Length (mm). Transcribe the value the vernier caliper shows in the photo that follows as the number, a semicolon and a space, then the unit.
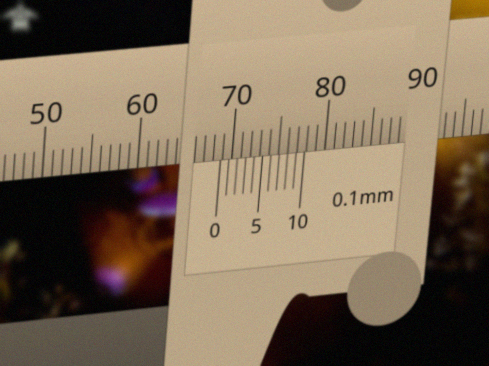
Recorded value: 68.8; mm
